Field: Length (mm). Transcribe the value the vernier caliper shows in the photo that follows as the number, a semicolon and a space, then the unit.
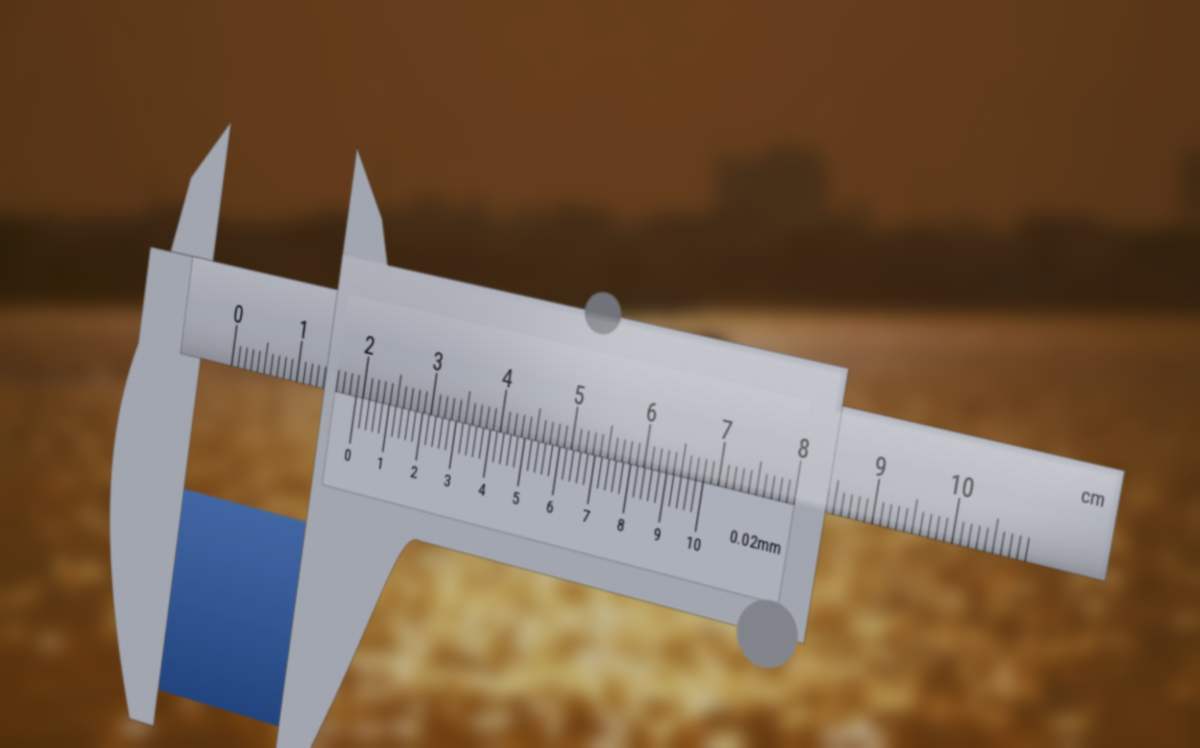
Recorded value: 19.0; mm
